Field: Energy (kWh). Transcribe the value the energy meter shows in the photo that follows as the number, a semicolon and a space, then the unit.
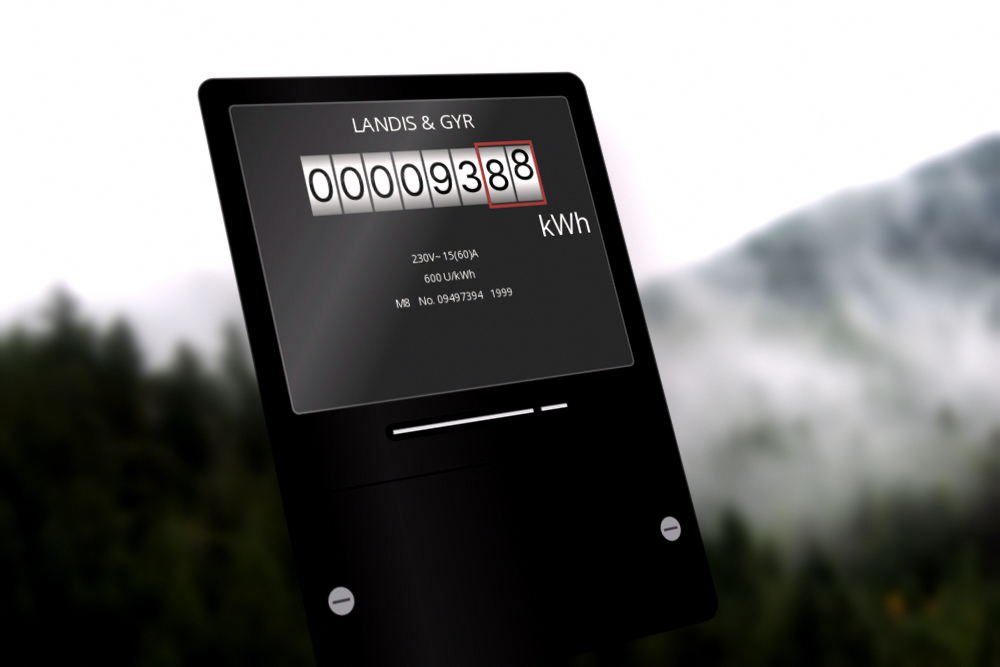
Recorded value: 93.88; kWh
